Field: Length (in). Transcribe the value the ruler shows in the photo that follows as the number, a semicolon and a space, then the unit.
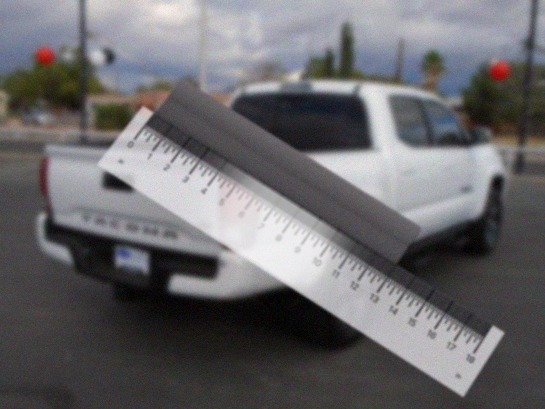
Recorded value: 13; in
